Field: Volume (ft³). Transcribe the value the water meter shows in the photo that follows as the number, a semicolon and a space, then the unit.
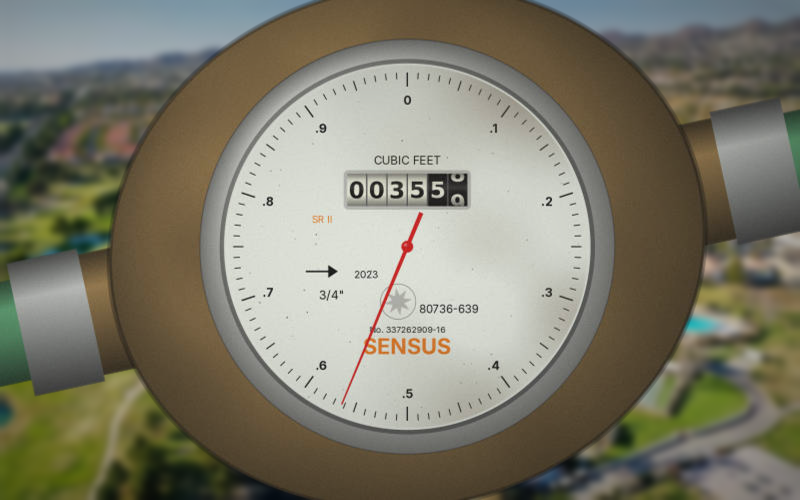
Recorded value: 3558.56; ft³
